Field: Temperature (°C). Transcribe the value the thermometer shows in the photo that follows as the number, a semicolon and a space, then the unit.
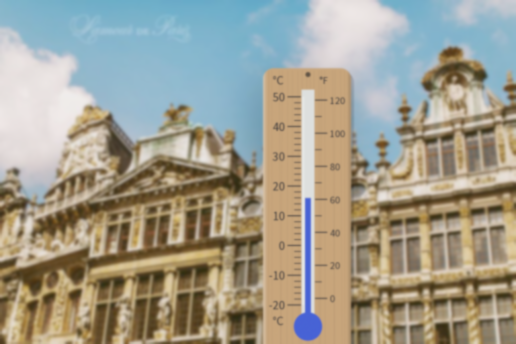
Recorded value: 16; °C
